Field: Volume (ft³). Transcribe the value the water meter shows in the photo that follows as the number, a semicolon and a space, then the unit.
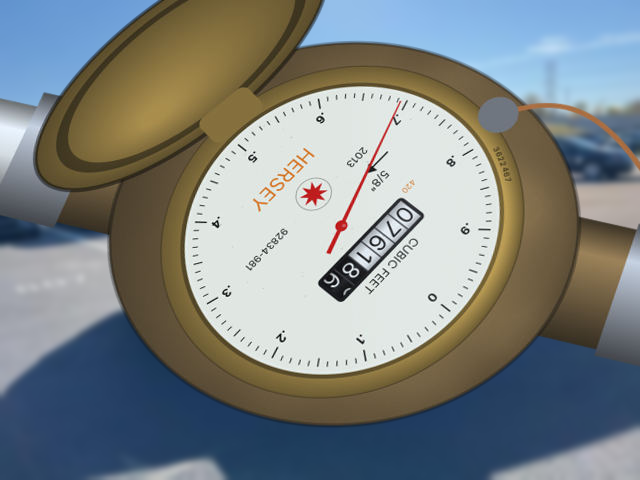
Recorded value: 76185.69; ft³
